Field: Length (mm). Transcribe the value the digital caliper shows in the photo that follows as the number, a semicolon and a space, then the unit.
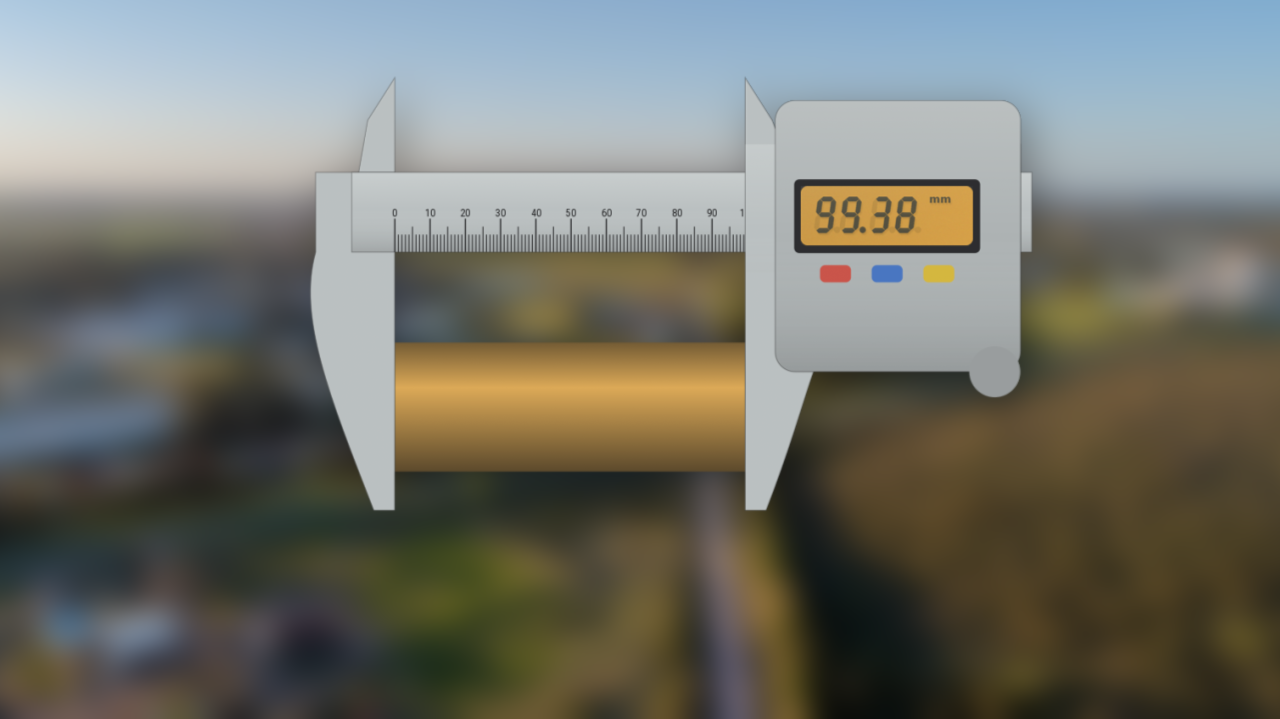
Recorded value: 99.38; mm
